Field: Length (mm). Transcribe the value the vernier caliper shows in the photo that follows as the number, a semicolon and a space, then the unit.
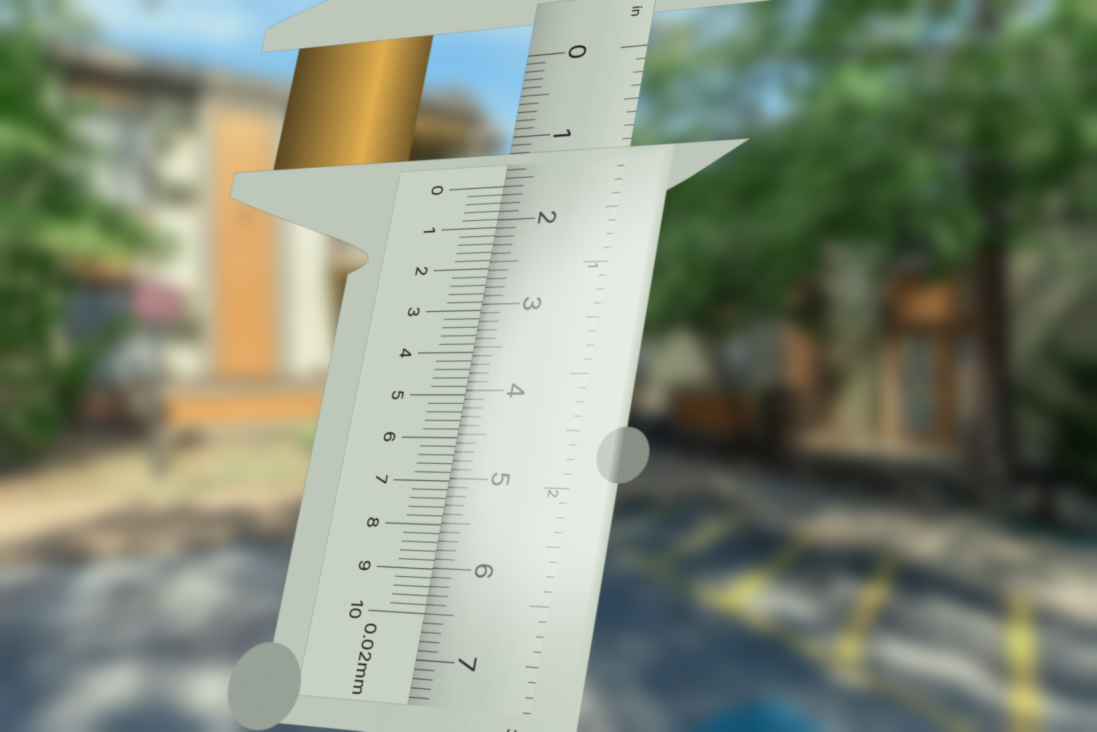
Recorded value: 16.0; mm
